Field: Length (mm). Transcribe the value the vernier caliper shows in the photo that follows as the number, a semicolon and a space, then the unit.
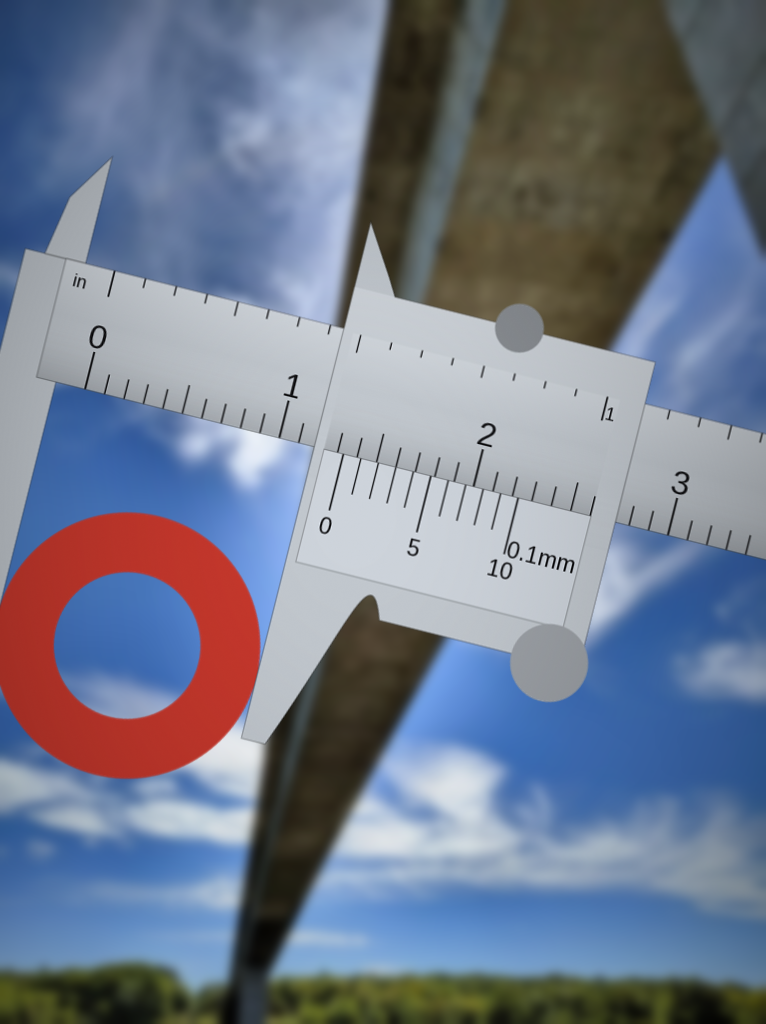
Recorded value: 13.3; mm
